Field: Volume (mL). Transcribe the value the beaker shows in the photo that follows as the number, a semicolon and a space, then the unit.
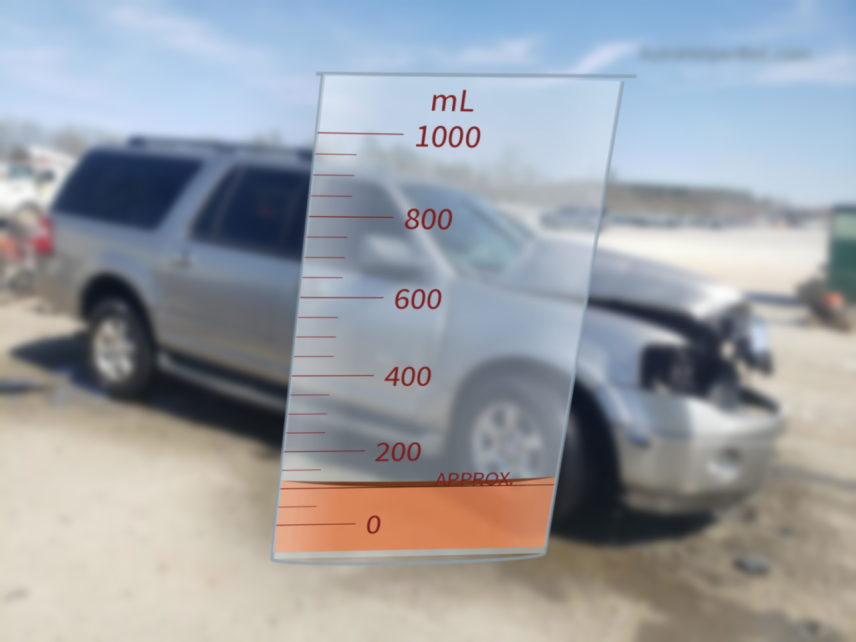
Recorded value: 100; mL
